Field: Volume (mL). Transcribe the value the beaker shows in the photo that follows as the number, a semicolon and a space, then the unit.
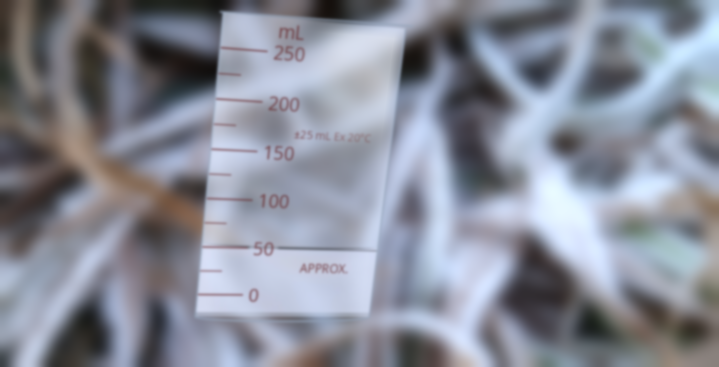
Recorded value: 50; mL
